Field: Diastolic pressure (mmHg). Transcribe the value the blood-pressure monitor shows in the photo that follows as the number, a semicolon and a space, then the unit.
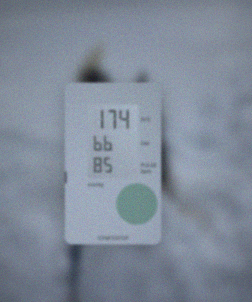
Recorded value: 66; mmHg
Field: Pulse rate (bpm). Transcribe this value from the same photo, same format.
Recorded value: 85; bpm
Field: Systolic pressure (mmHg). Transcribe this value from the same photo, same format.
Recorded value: 174; mmHg
